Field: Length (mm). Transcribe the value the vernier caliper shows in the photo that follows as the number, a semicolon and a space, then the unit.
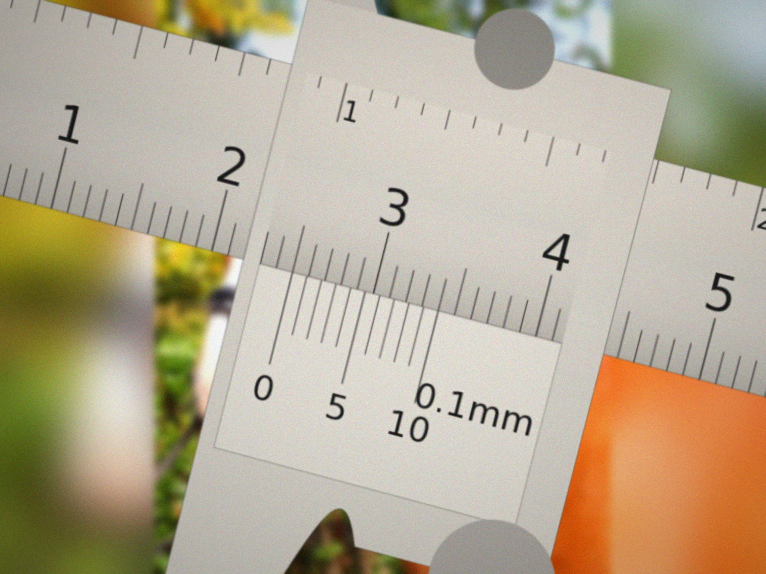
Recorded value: 25.0; mm
